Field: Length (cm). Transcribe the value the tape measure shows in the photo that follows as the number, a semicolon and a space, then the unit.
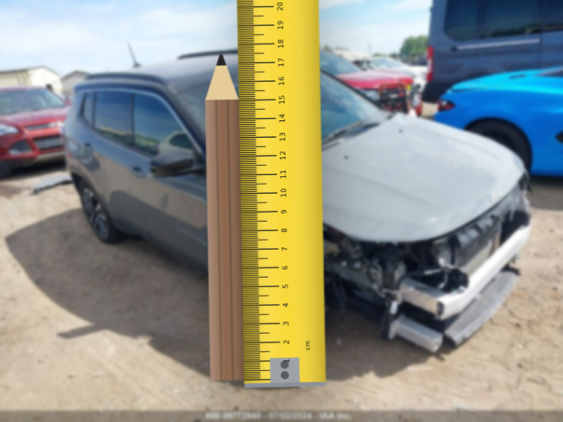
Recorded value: 17.5; cm
